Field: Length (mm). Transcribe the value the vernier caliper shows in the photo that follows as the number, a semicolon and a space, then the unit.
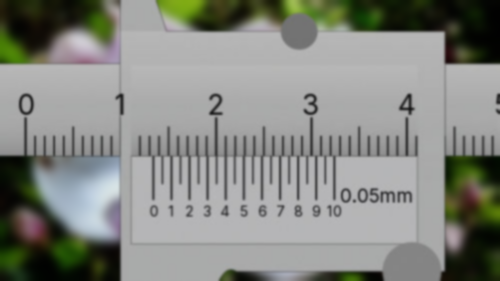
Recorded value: 13.4; mm
